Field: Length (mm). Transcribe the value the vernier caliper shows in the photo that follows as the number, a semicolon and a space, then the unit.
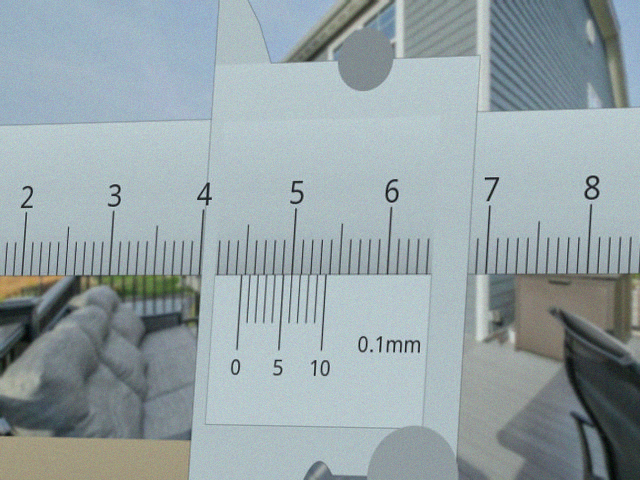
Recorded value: 44.6; mm
